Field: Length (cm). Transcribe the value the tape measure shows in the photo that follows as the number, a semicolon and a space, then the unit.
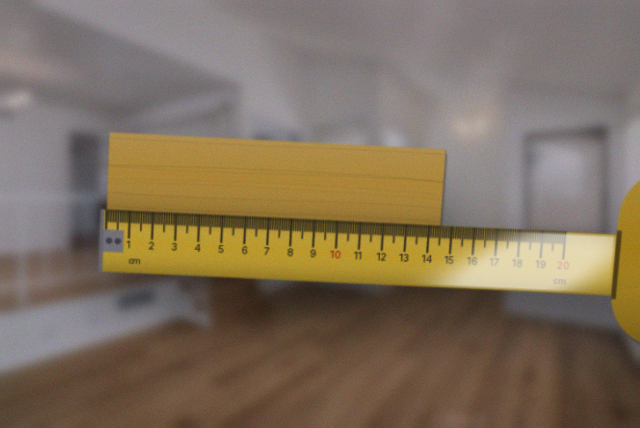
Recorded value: 14.5; cm
